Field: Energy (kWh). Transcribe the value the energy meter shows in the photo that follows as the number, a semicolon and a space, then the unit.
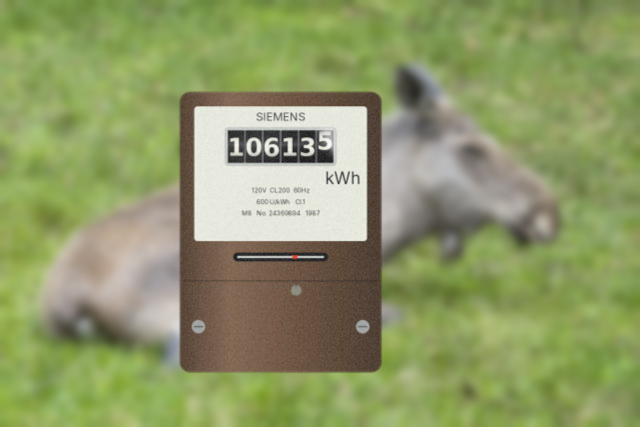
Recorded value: 106135; kWh
